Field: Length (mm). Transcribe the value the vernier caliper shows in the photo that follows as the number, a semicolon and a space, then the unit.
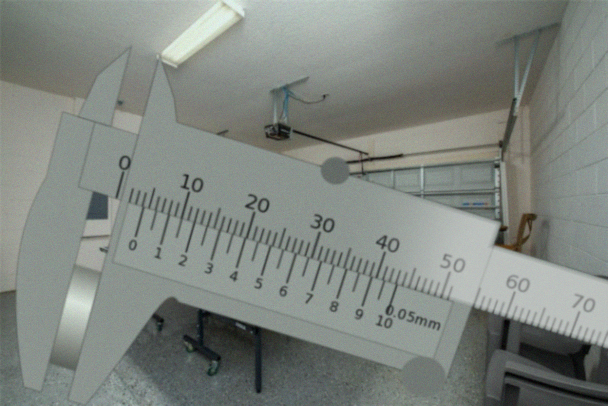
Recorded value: 4.2; mm
